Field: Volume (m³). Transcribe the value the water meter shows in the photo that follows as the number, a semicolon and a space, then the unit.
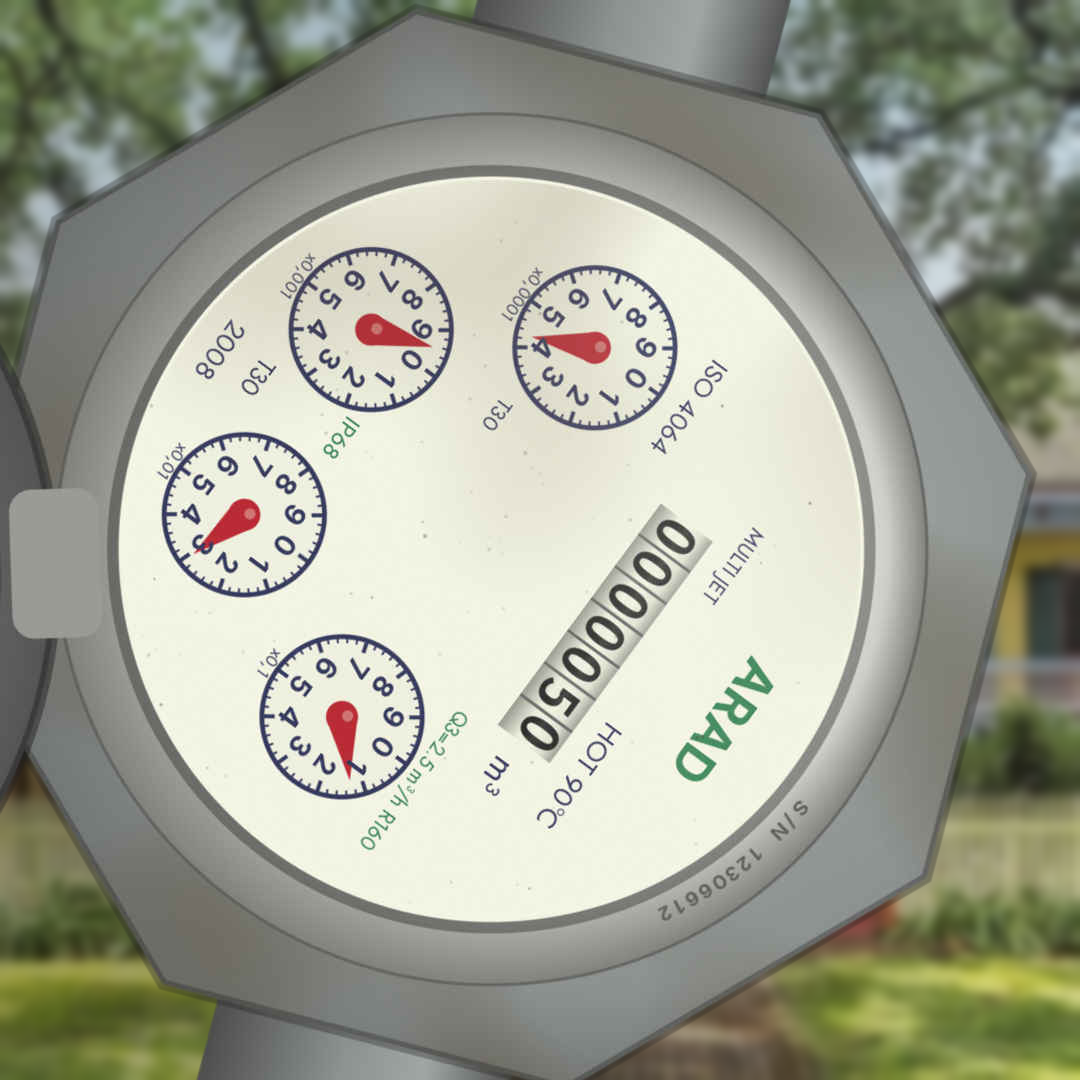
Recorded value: 50.1294; m³
